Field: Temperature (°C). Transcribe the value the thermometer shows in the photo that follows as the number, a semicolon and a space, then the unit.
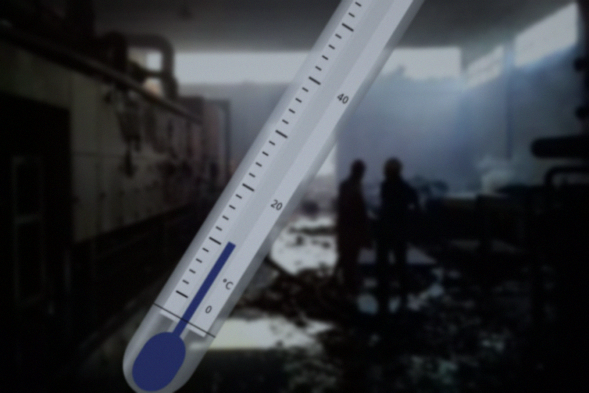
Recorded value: 11; °C
